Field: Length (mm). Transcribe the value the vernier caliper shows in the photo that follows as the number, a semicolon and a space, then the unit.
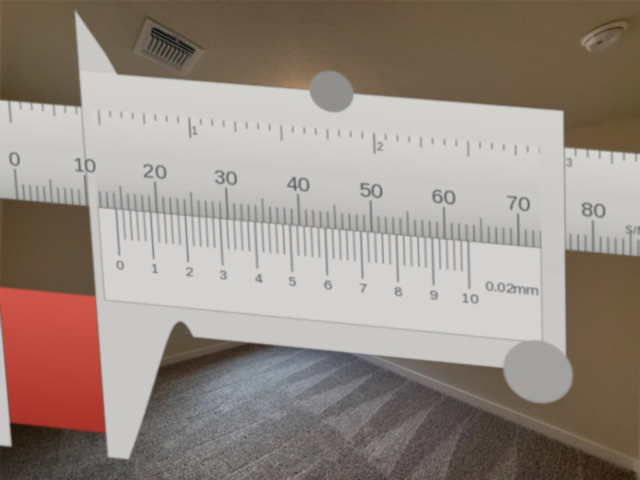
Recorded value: 14.2; mm
